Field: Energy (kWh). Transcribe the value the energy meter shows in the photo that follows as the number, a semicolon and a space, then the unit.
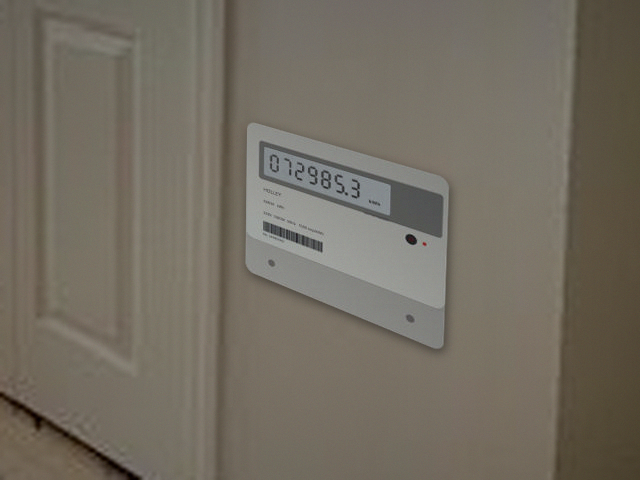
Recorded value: 72985.3; kWh
